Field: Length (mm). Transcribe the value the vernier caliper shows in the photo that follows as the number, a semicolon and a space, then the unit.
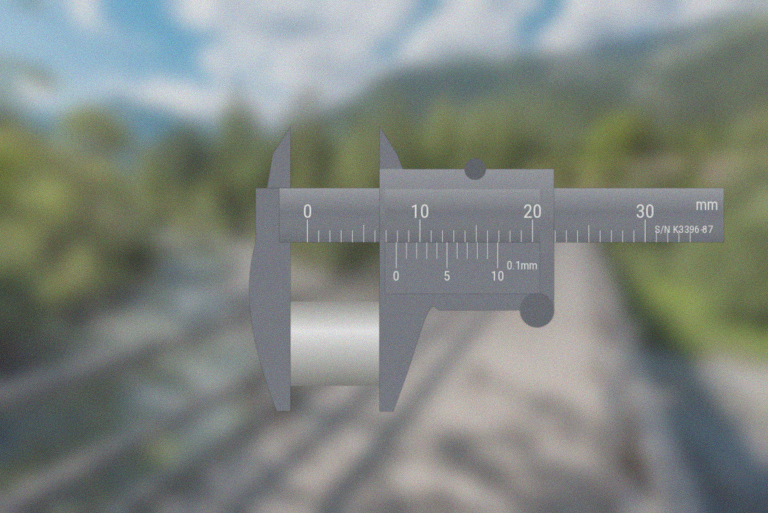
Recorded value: 7.9; mm
